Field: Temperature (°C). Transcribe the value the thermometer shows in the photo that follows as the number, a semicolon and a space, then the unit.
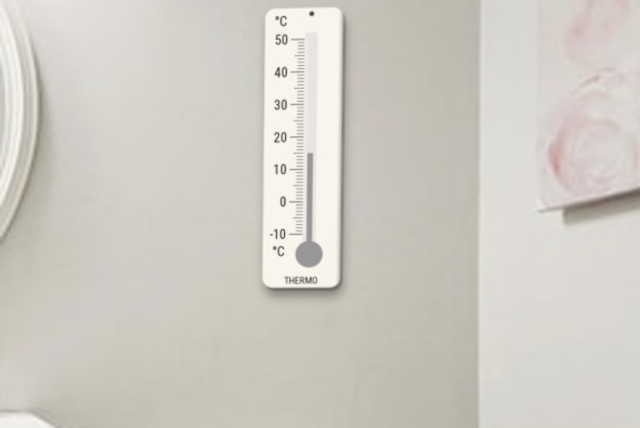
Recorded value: 15; °C
